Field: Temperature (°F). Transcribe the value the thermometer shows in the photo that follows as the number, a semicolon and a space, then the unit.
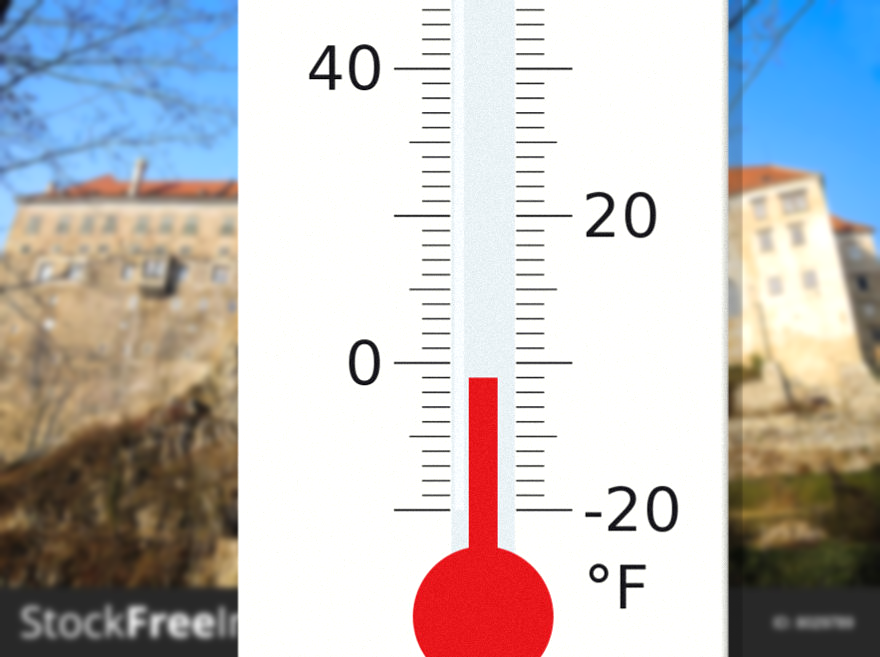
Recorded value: -2; °F
